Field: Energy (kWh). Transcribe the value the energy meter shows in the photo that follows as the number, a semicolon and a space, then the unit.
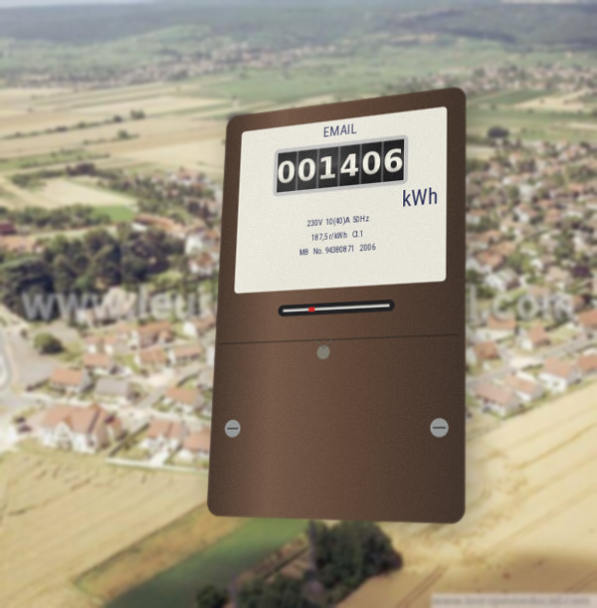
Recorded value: 1406; kWh
